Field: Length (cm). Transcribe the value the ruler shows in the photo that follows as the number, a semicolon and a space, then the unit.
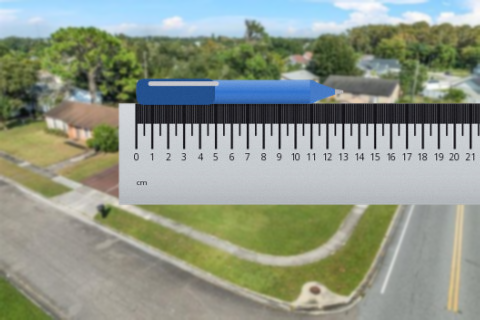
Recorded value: 13; cm
